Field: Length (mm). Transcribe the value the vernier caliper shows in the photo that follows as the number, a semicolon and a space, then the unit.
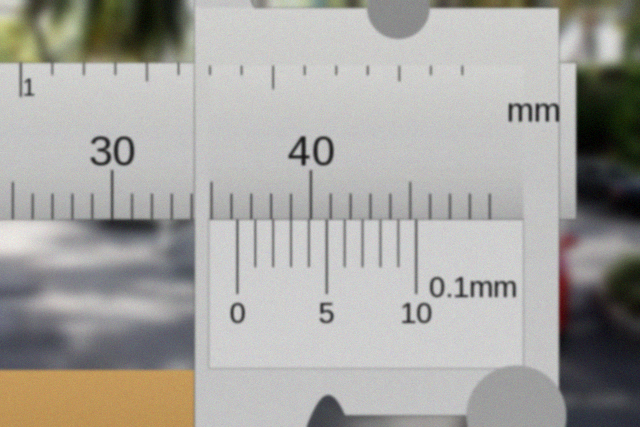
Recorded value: 36.3; mm
